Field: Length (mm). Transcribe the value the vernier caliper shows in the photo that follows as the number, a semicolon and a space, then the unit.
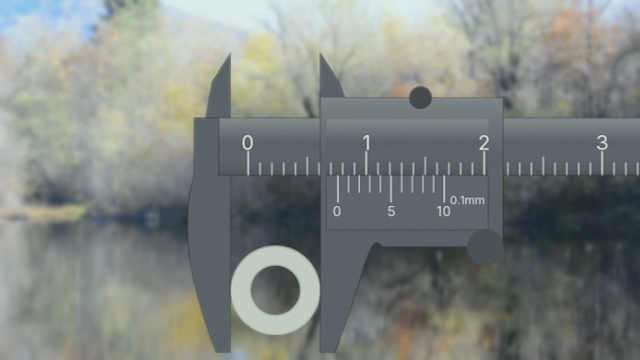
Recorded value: 7.6; mm
